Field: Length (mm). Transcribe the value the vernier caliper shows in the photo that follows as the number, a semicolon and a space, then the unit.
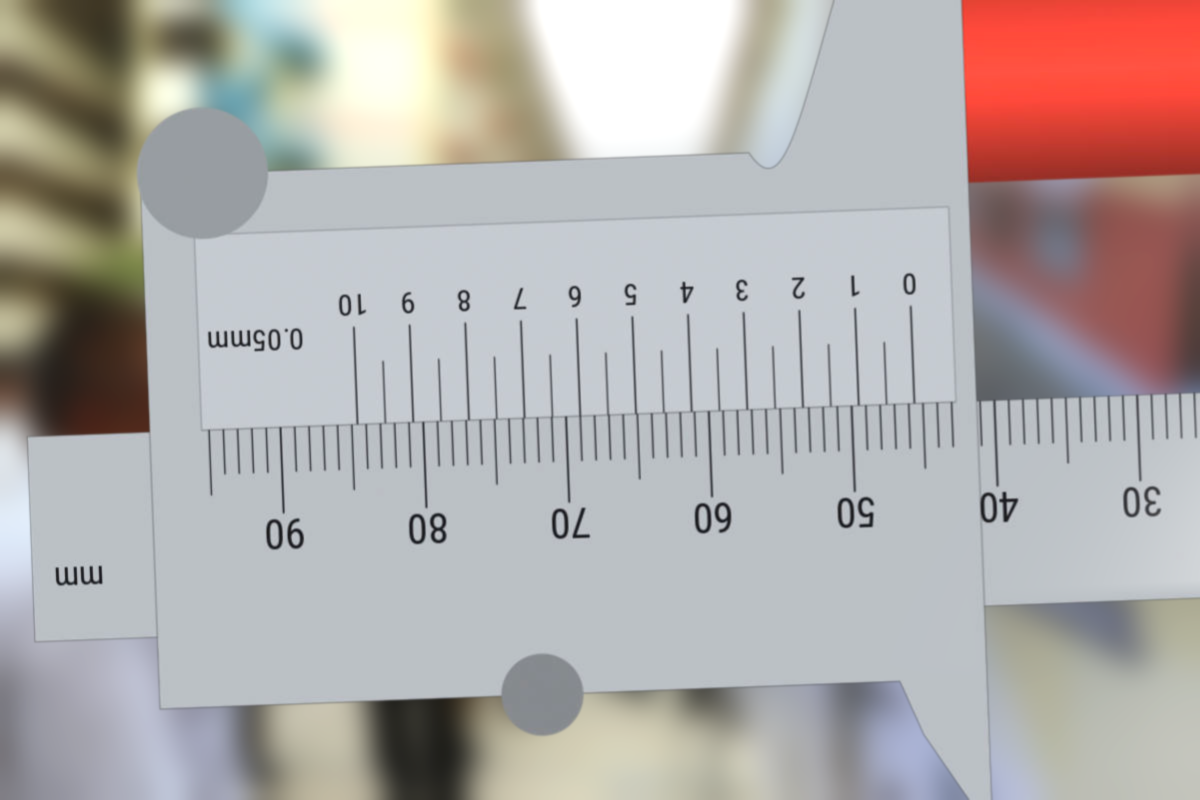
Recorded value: 45.6; mm
